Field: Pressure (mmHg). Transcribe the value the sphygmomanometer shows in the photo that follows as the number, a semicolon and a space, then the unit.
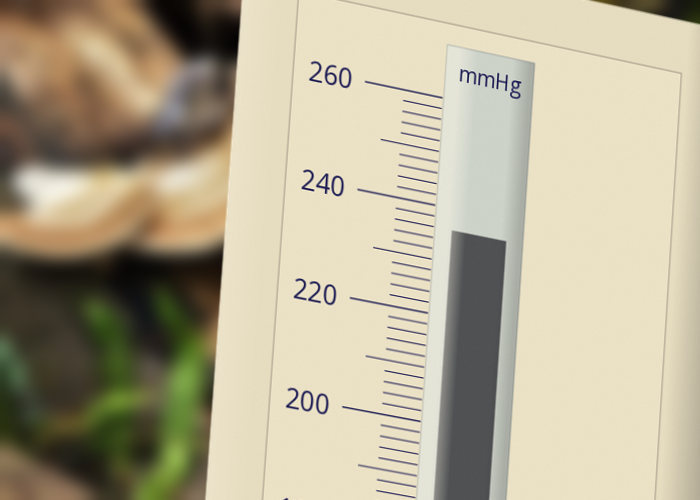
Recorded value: 236; mmHg
